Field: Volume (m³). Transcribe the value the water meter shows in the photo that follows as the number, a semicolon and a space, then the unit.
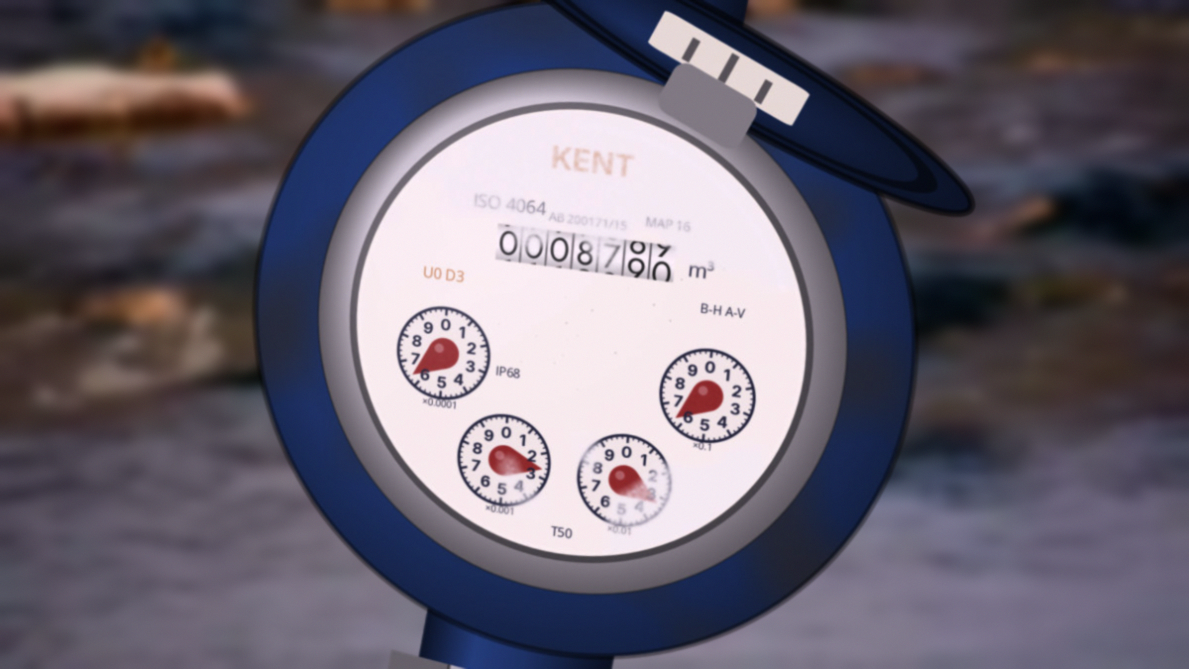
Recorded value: 8789.6326; m³
